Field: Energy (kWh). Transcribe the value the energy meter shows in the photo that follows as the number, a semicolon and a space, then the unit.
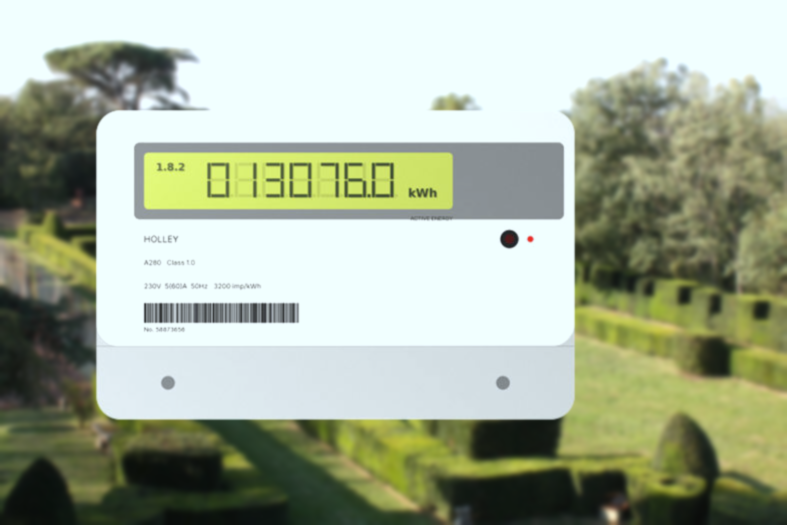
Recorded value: 13076.0; kWh
